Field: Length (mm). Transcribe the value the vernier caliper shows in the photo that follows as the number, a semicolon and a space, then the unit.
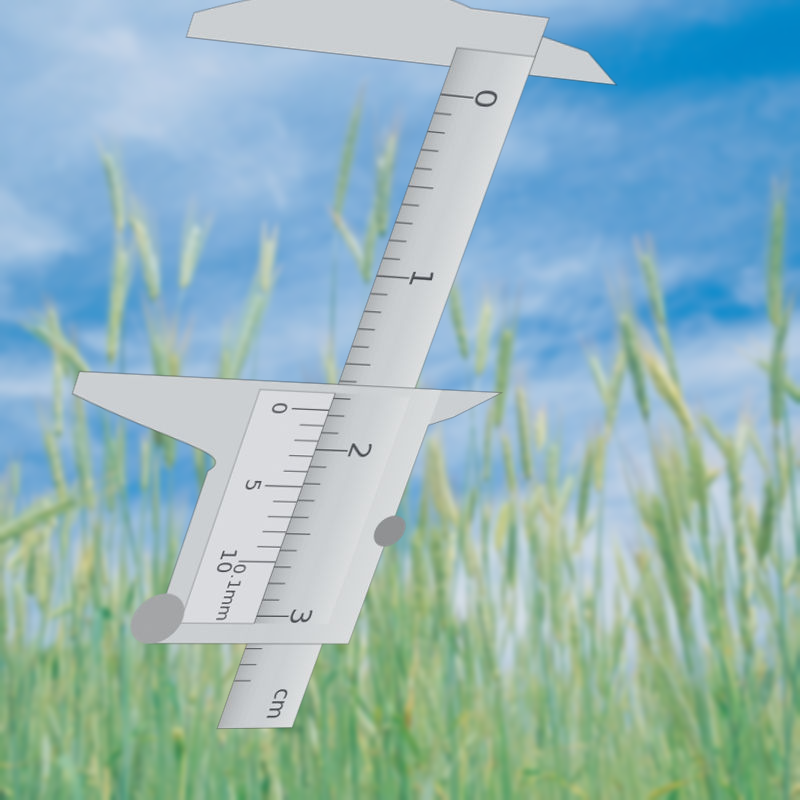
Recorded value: 17.7; mm
